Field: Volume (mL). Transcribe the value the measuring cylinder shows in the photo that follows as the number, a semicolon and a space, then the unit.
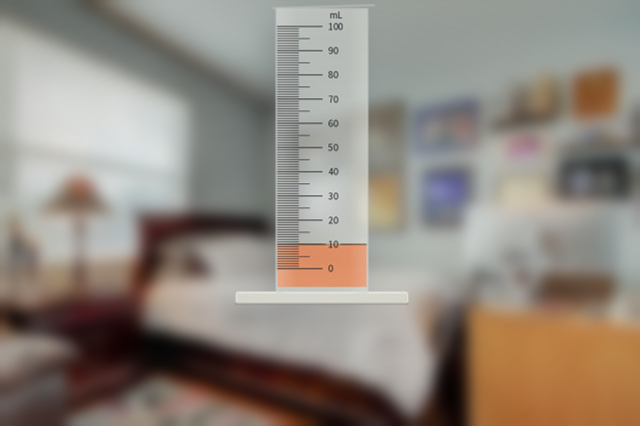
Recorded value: 10; mL
